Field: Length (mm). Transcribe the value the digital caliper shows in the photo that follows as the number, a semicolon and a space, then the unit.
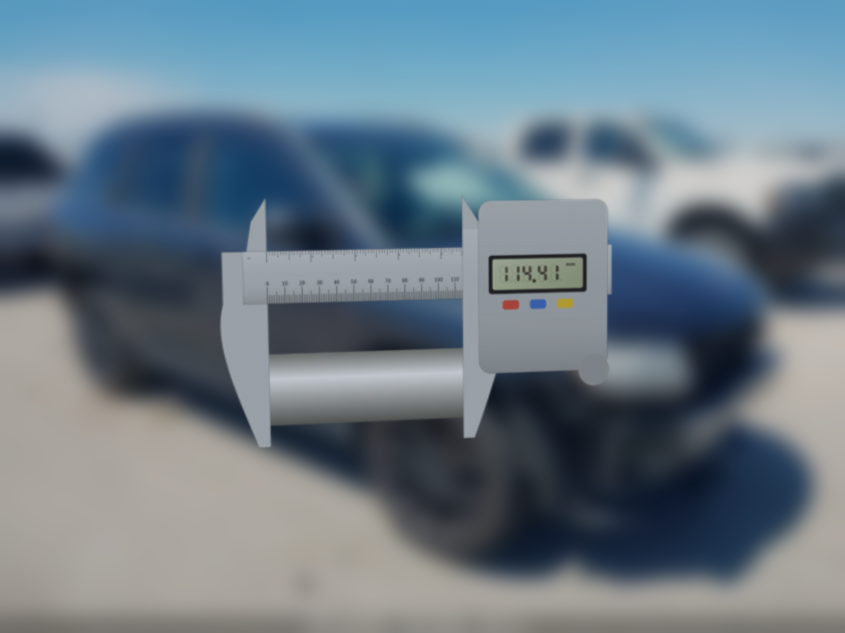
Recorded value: 114.41; mm
